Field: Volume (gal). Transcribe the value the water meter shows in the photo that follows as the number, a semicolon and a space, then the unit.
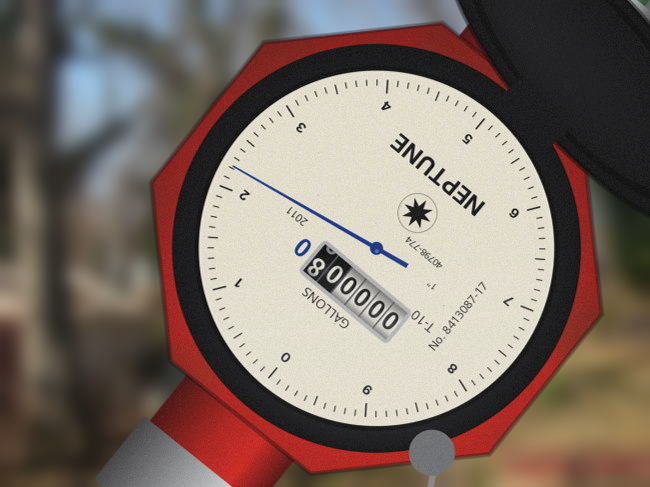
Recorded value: 82.2; gal
